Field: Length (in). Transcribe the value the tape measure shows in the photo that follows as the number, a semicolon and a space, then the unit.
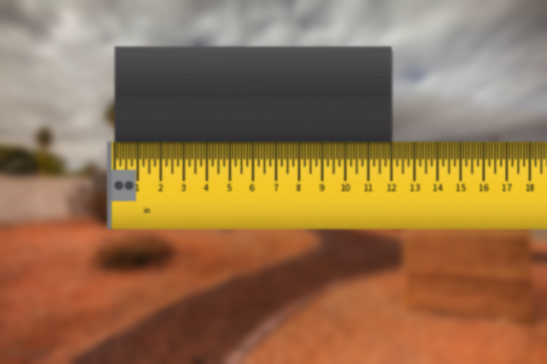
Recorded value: 12; in
